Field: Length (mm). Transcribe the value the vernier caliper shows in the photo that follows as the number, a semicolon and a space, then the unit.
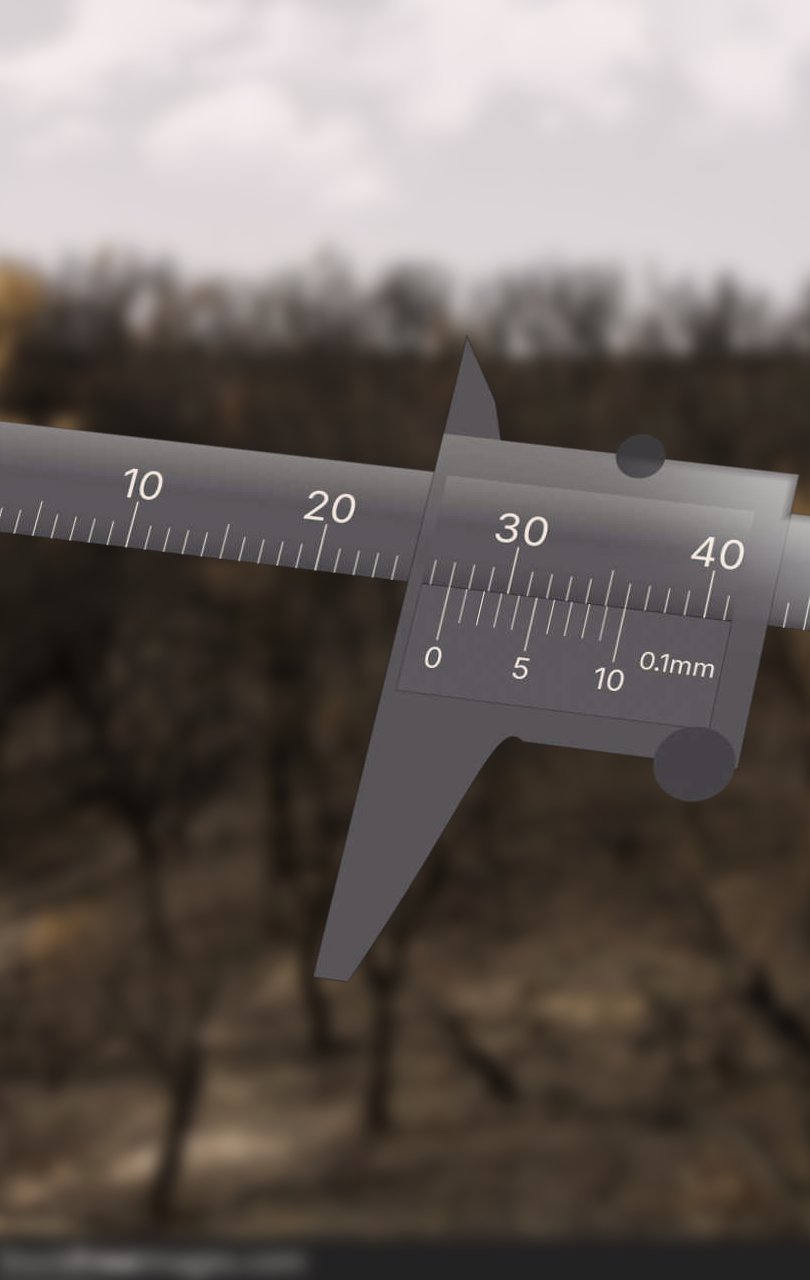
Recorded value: 27.0; mm
